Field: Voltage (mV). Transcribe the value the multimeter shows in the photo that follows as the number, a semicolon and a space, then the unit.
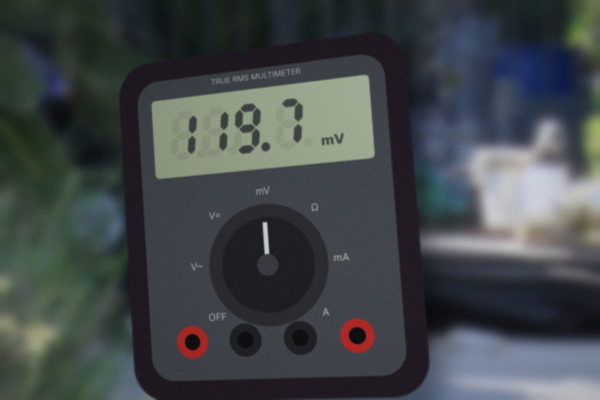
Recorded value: 119.7; mV
